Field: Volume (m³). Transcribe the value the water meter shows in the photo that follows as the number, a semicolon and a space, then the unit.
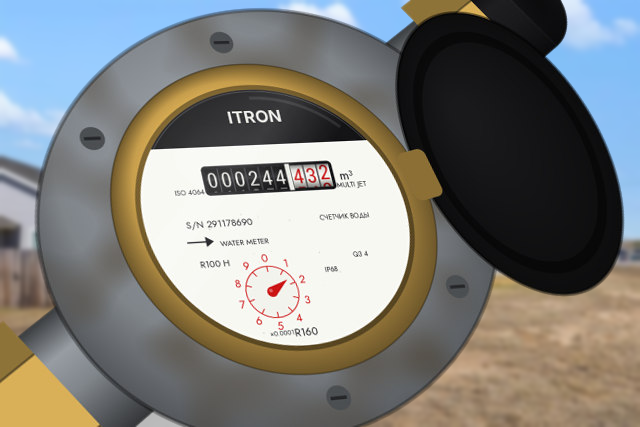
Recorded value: 244.4321; m³
